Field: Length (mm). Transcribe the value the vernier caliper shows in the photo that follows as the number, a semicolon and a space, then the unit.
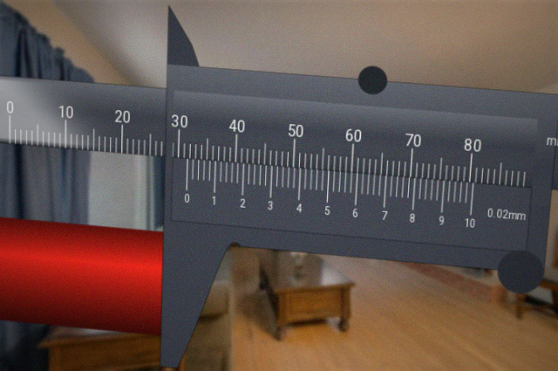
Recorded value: 31.6; mm
